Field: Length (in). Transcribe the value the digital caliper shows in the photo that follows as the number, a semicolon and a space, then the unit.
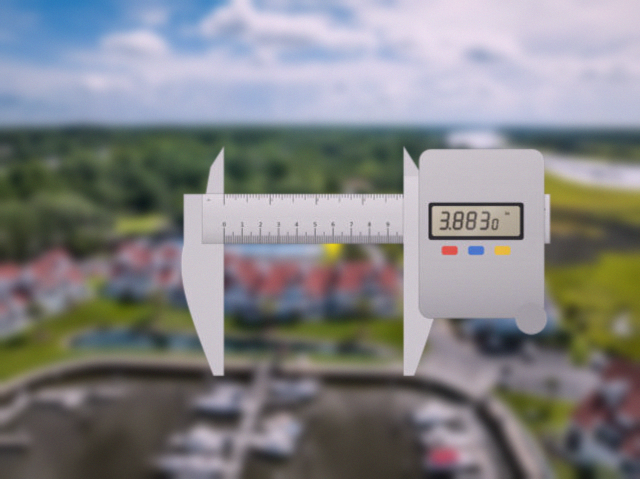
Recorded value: 3.8830; in
